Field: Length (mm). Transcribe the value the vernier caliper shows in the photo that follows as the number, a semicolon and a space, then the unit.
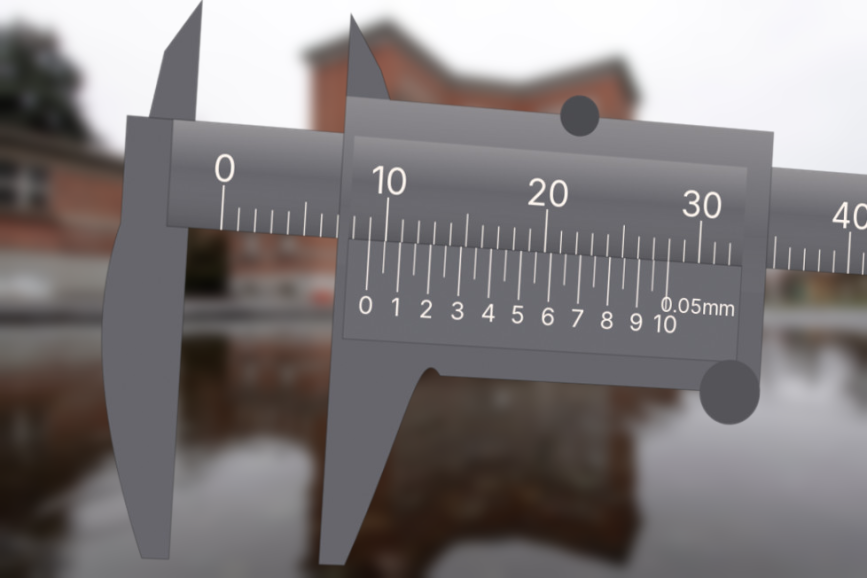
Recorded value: 9.0; mm
